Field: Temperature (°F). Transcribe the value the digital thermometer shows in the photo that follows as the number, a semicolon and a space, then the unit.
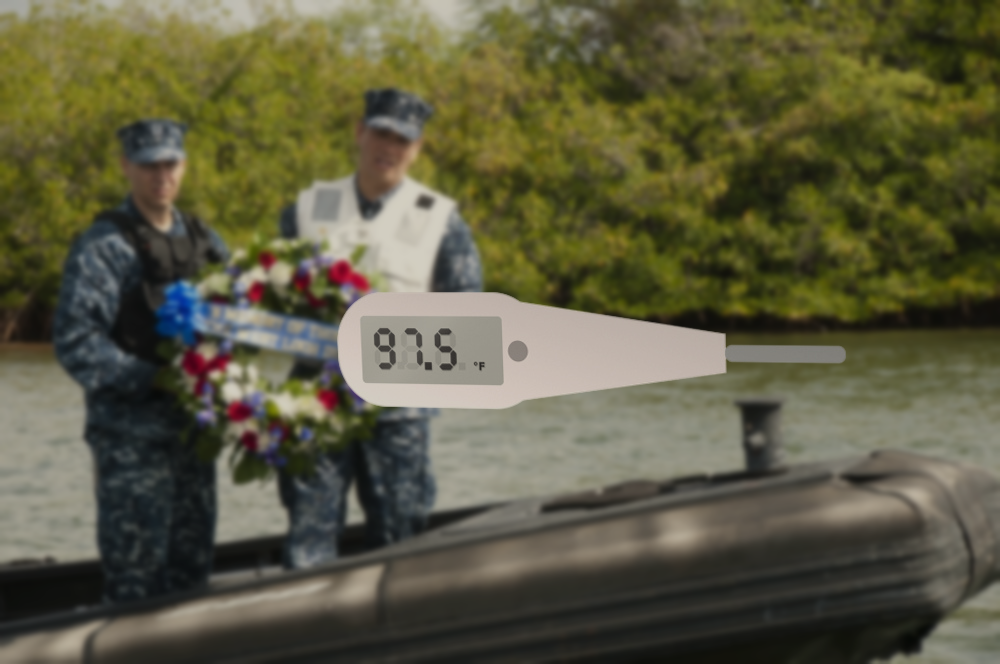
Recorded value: 97.5; °F
